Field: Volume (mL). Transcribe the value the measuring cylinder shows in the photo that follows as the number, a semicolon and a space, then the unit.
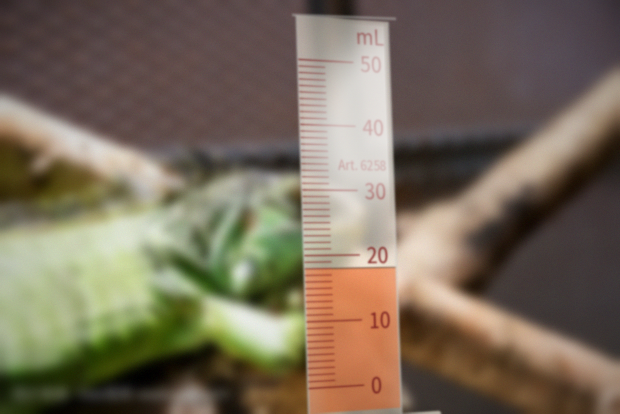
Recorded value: 18; mL
